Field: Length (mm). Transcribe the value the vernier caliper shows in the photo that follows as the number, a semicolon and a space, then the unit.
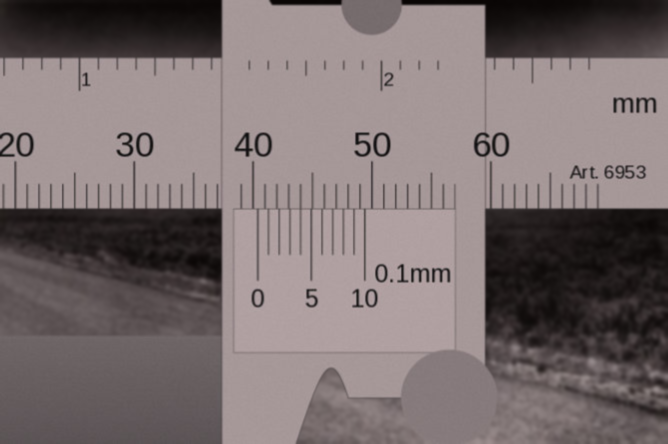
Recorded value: 40.4; mm
